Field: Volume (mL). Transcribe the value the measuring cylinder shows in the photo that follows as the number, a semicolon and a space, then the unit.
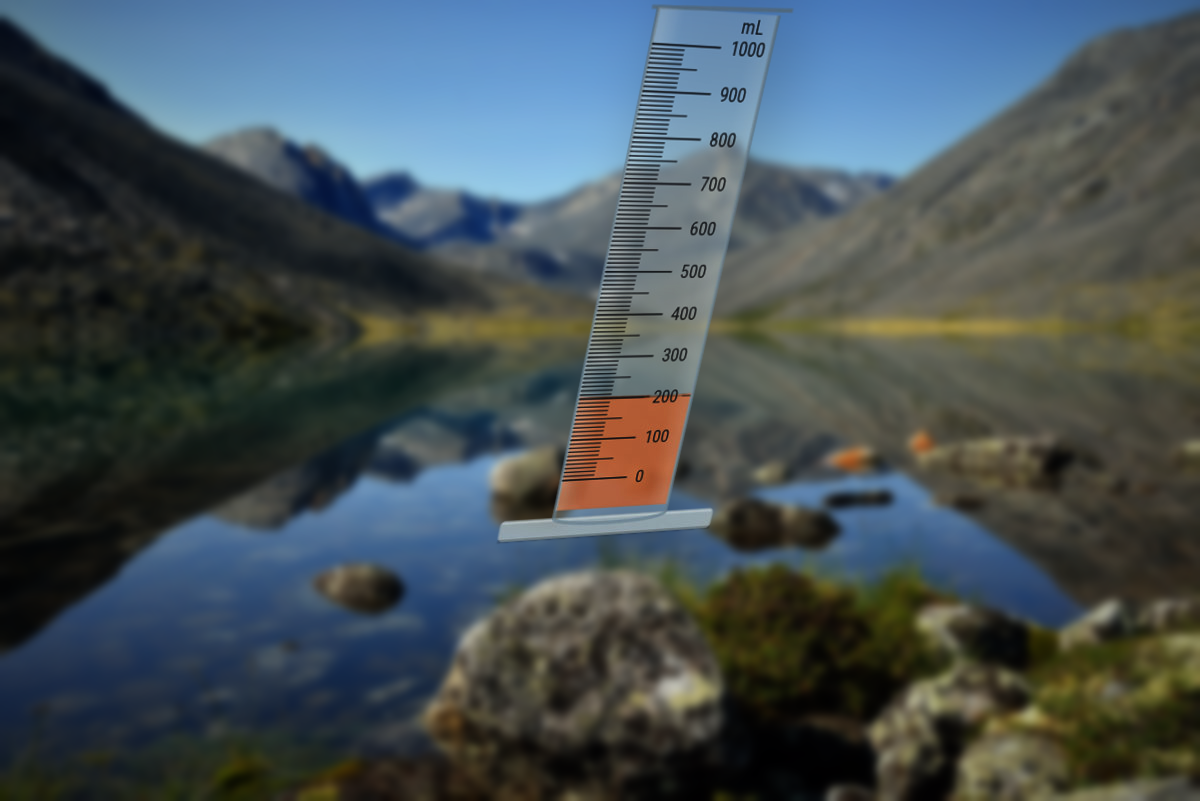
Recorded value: 200; mL
